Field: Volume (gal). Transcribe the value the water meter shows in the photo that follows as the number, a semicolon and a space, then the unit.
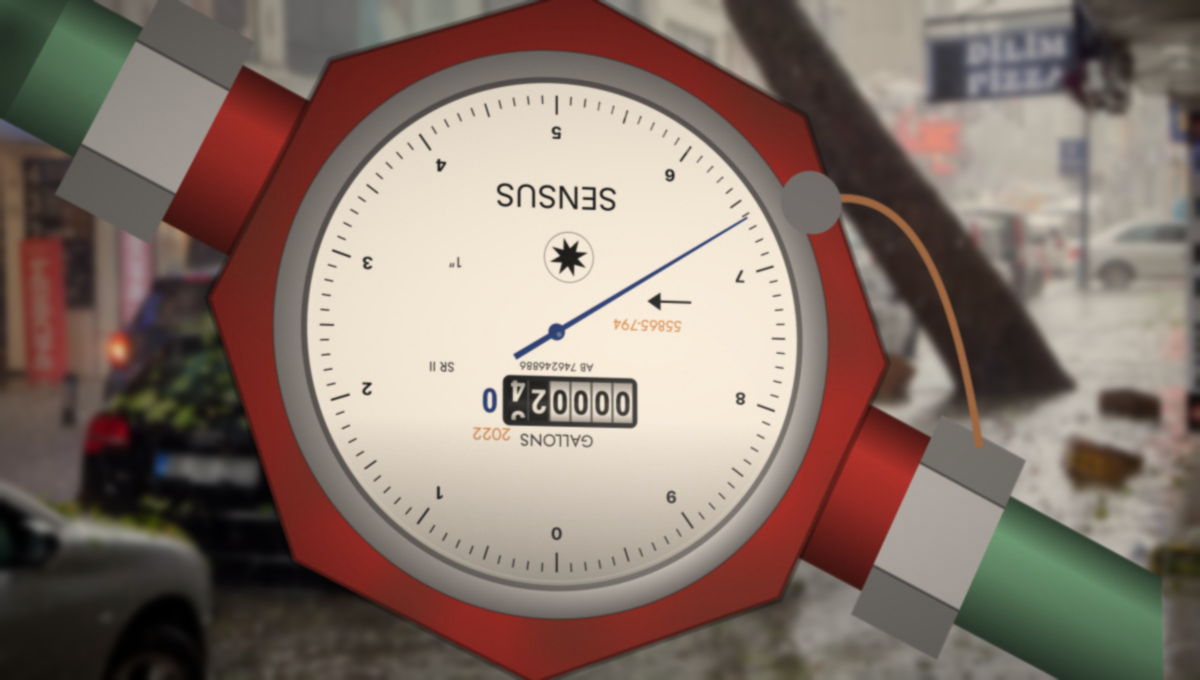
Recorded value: 236.6; gal
